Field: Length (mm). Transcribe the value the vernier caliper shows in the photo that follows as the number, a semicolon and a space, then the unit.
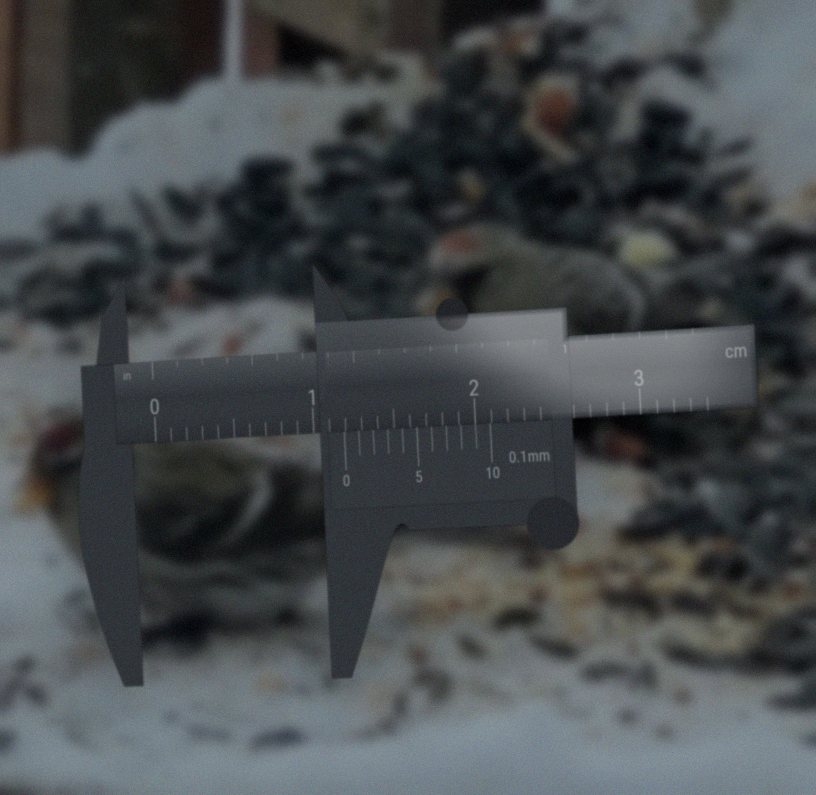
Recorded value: 11.9; mm
